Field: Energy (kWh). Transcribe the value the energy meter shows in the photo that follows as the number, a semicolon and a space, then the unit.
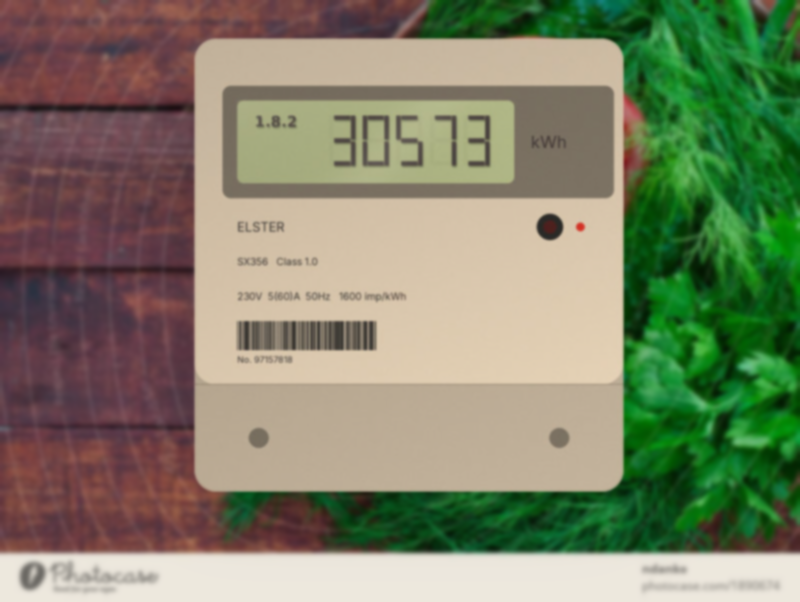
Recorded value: 30573; kWh
